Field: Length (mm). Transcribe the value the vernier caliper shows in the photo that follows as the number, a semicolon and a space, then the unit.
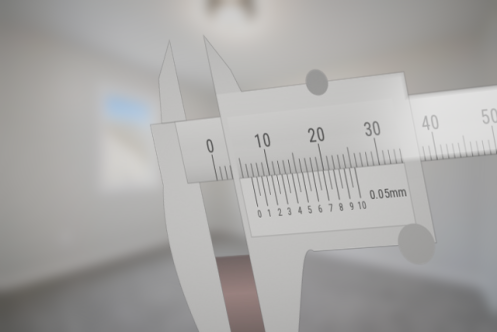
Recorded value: 6.6; mm
